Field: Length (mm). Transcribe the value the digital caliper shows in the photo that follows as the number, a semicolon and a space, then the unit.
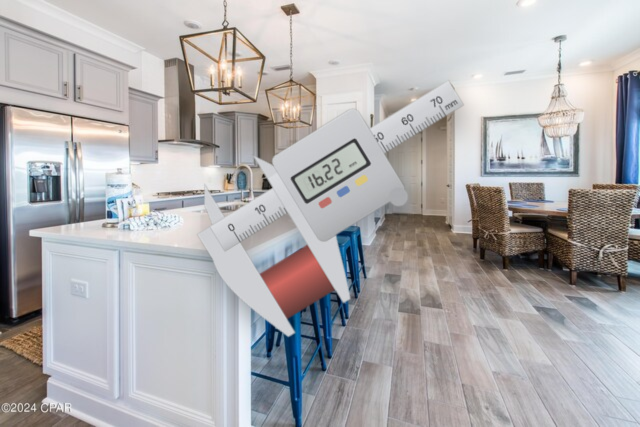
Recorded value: 16.22; mm
